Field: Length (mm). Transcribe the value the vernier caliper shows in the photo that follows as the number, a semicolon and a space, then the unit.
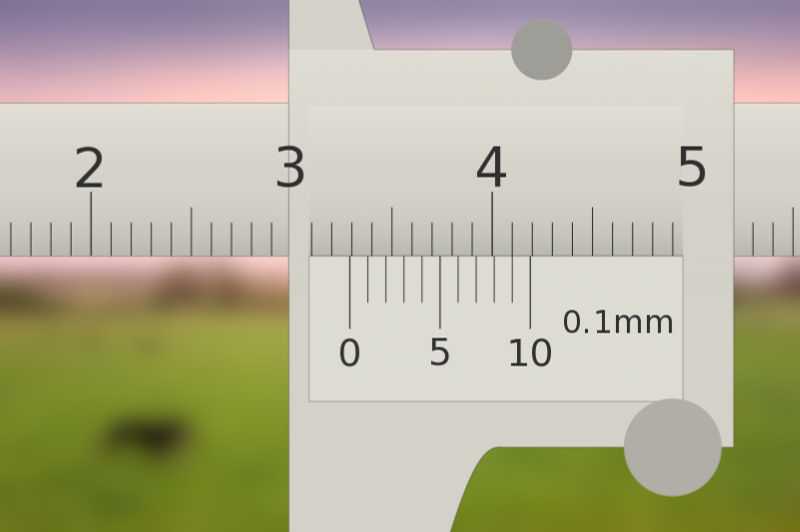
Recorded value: 32.9; mm
